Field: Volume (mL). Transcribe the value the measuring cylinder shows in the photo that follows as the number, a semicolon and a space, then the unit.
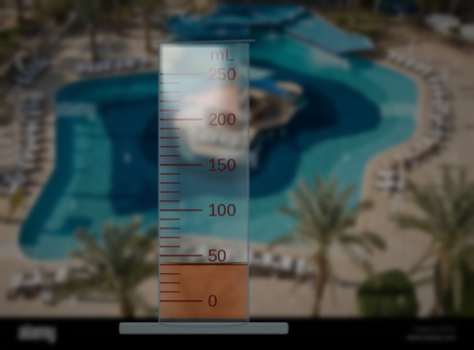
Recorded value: 40; mL
